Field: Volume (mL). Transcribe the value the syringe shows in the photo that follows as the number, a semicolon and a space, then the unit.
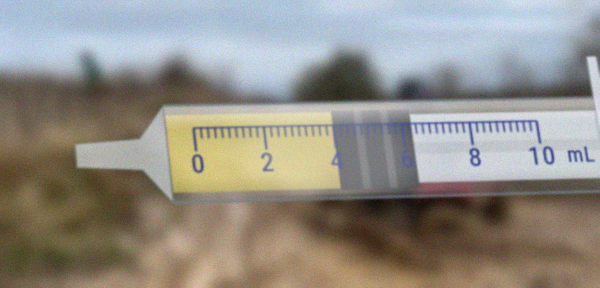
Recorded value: 4; mL
